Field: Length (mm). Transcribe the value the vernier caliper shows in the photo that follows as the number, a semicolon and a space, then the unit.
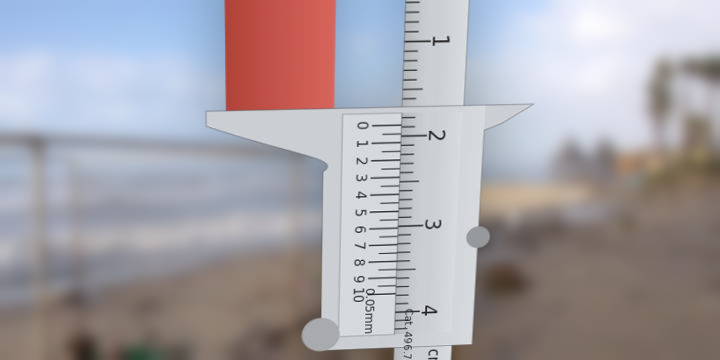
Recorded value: 18.8; mm
